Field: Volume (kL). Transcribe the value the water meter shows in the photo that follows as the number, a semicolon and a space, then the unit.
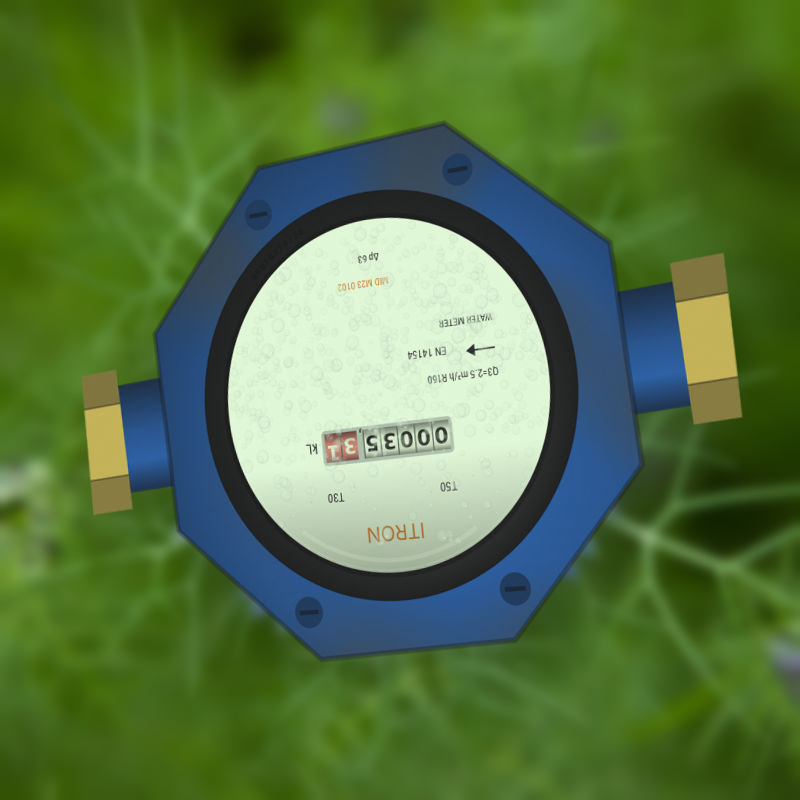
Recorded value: 35.31; kL
